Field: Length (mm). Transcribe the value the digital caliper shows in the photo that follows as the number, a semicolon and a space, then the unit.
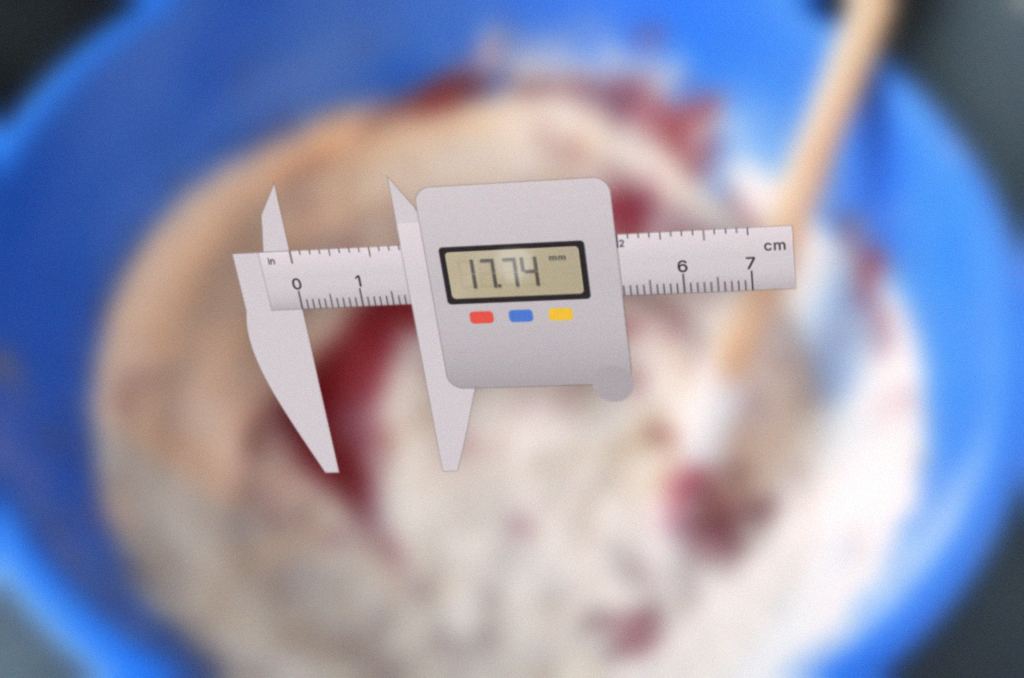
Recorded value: 17.74; mm
